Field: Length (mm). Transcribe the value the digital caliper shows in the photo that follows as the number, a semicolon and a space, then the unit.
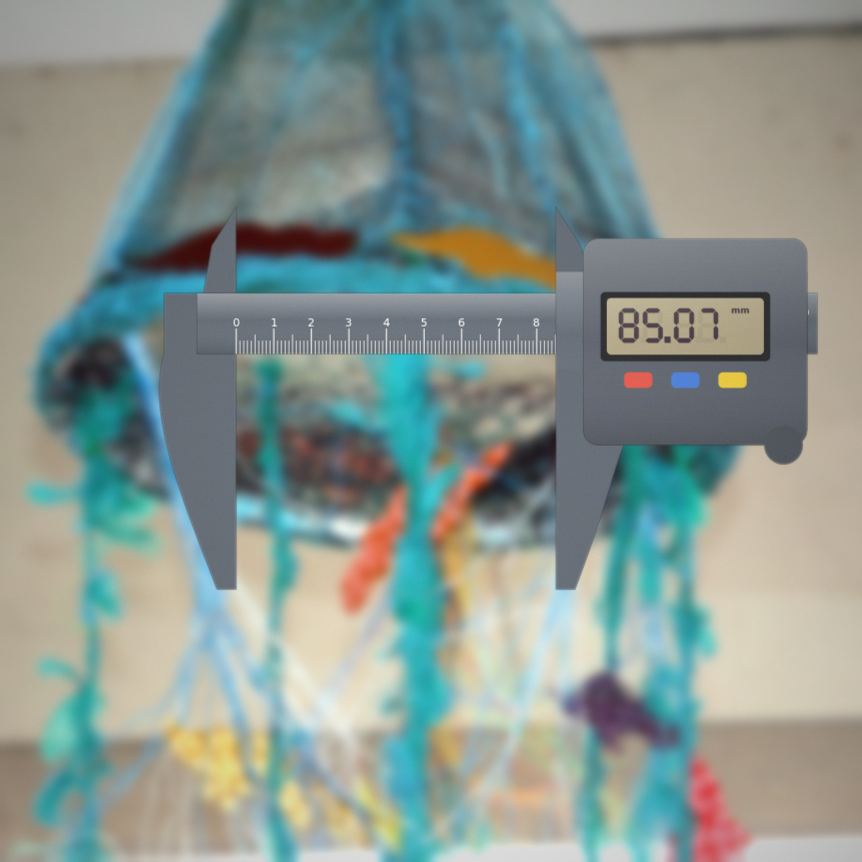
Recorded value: 85.07; mm
